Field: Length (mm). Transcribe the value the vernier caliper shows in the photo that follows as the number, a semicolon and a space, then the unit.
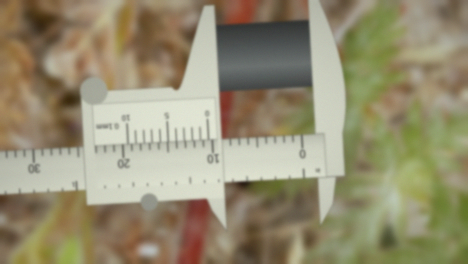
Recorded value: 10.4; mm
